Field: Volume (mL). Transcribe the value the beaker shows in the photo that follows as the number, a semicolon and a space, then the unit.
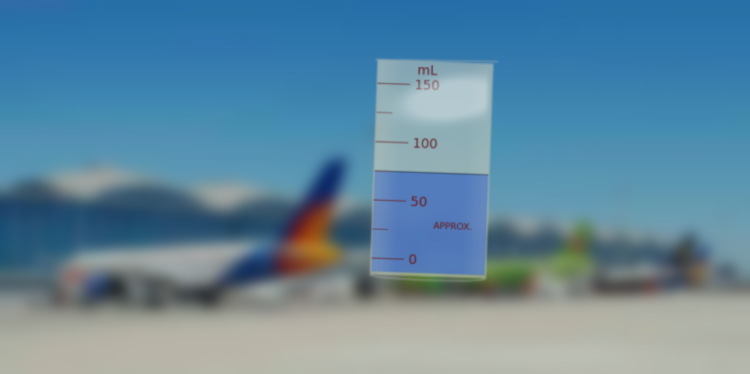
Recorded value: 75; mL
